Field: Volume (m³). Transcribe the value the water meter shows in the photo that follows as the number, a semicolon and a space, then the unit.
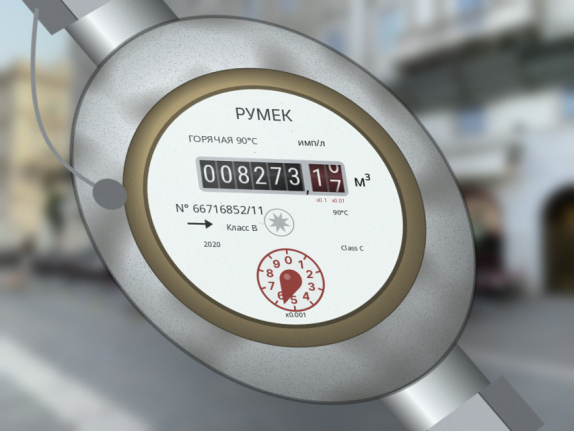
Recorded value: 8273.165; m³
